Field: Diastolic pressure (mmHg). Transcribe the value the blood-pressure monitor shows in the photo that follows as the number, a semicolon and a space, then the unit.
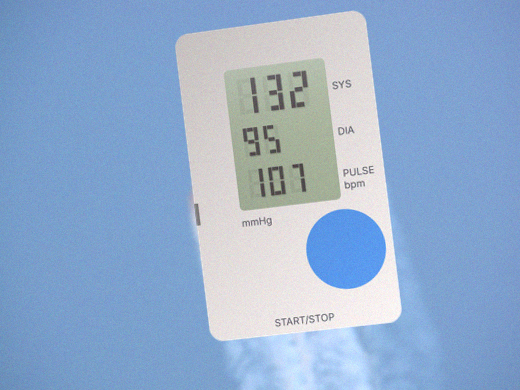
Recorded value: 95; mmHg
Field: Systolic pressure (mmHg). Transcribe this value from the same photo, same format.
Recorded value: 132; mmHg
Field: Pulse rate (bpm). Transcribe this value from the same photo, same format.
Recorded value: 107; bpm
